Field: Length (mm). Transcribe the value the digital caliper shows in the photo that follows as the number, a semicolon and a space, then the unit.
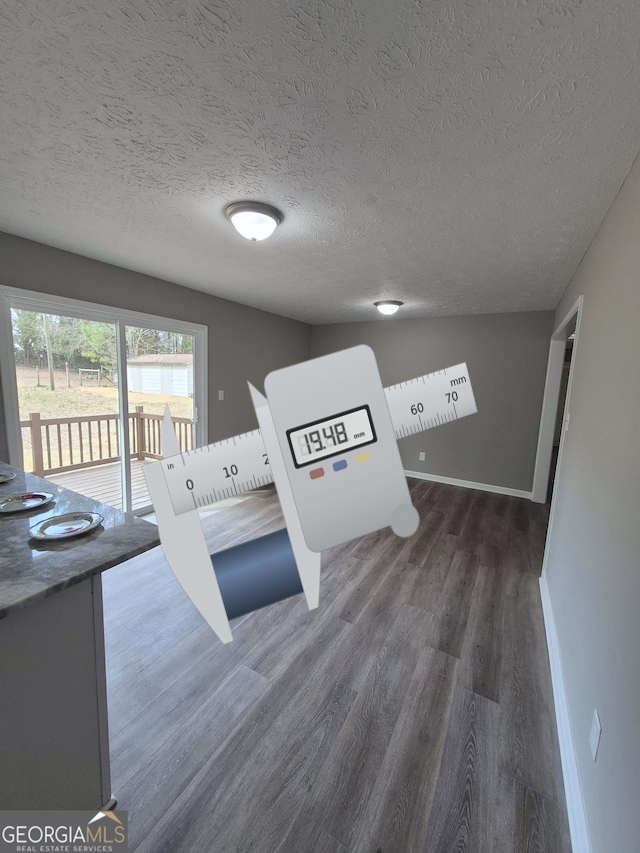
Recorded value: 19.48; mm
